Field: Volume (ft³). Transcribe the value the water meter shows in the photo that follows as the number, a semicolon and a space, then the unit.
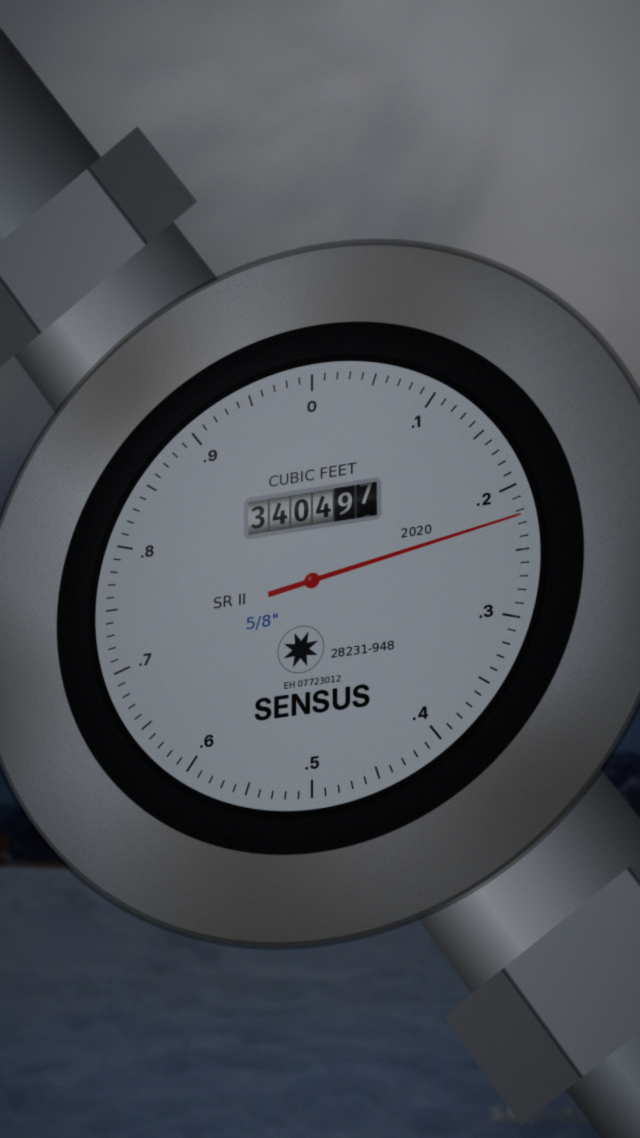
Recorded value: 340497.22; ft³
